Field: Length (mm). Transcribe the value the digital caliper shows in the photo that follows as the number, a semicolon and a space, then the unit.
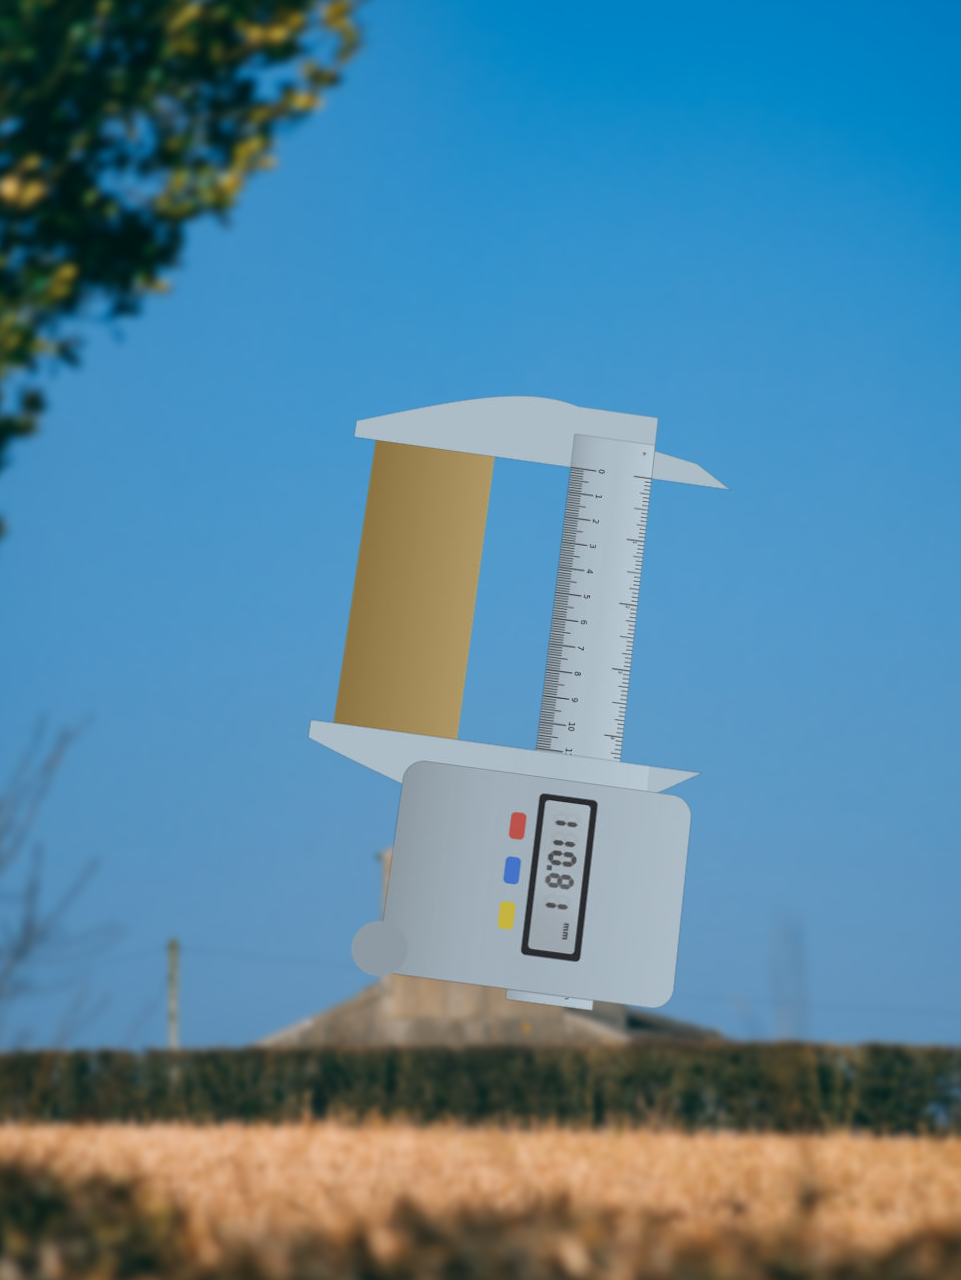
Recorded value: 110.81; mm
